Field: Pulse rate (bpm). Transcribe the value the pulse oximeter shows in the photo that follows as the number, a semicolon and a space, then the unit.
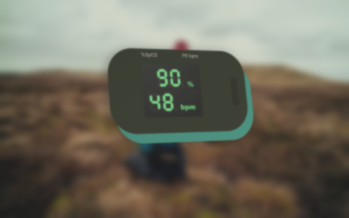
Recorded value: 48; bpm
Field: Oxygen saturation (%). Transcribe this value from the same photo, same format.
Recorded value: 90; %
